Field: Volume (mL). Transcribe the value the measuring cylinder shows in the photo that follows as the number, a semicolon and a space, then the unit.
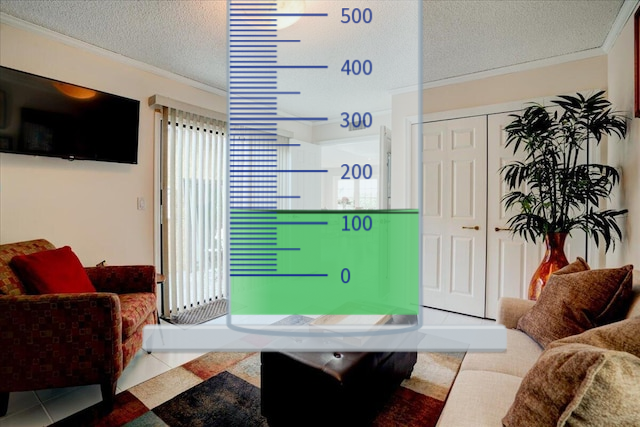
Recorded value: 120; mL
